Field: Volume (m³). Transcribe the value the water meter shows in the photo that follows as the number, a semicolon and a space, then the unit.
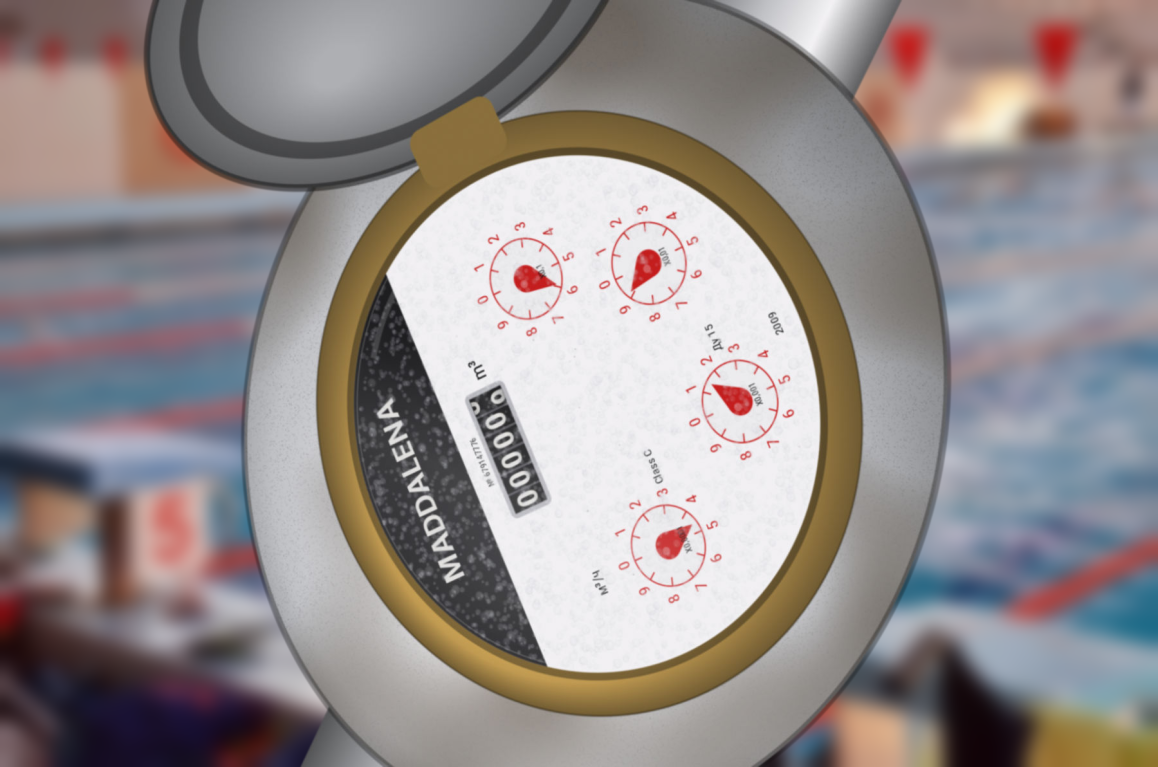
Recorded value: 8.5914; m³
